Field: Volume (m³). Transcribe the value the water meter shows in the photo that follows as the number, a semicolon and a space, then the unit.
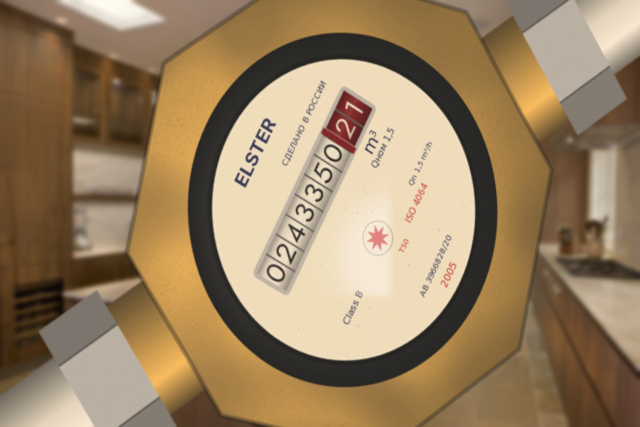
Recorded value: 243350.21; m³
